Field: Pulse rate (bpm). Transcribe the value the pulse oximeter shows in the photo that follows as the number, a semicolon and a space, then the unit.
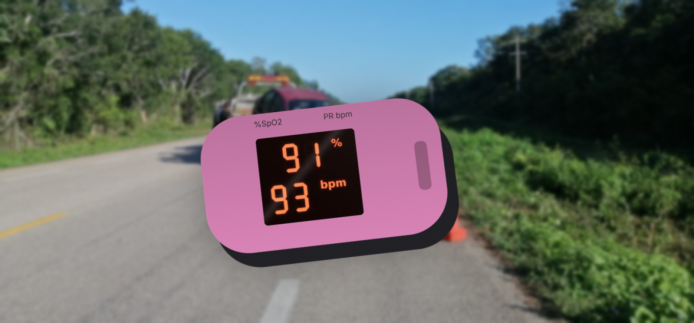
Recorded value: 93; bpm
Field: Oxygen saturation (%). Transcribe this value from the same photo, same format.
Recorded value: 91; %
